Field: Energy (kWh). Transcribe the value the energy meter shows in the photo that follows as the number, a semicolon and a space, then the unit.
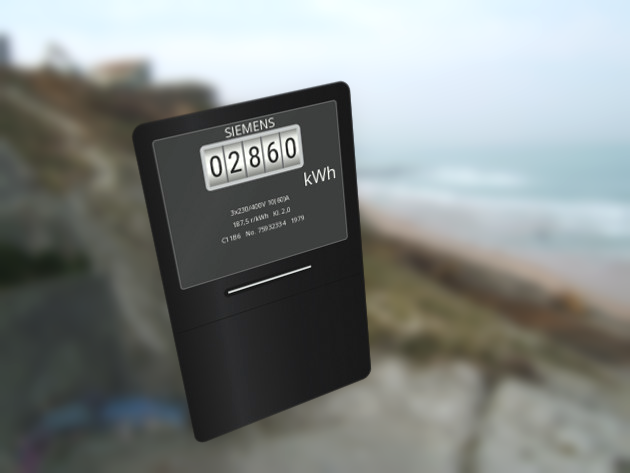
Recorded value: 2860; kWh
